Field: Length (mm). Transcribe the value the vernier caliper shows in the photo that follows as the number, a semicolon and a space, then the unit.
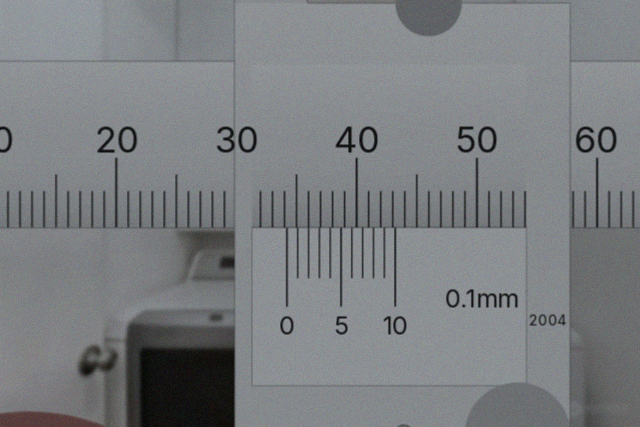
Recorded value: 34.2; mm
